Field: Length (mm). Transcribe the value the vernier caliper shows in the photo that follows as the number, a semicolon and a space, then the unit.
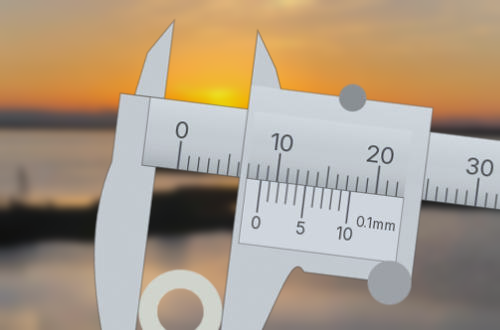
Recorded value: 8.4; mm
